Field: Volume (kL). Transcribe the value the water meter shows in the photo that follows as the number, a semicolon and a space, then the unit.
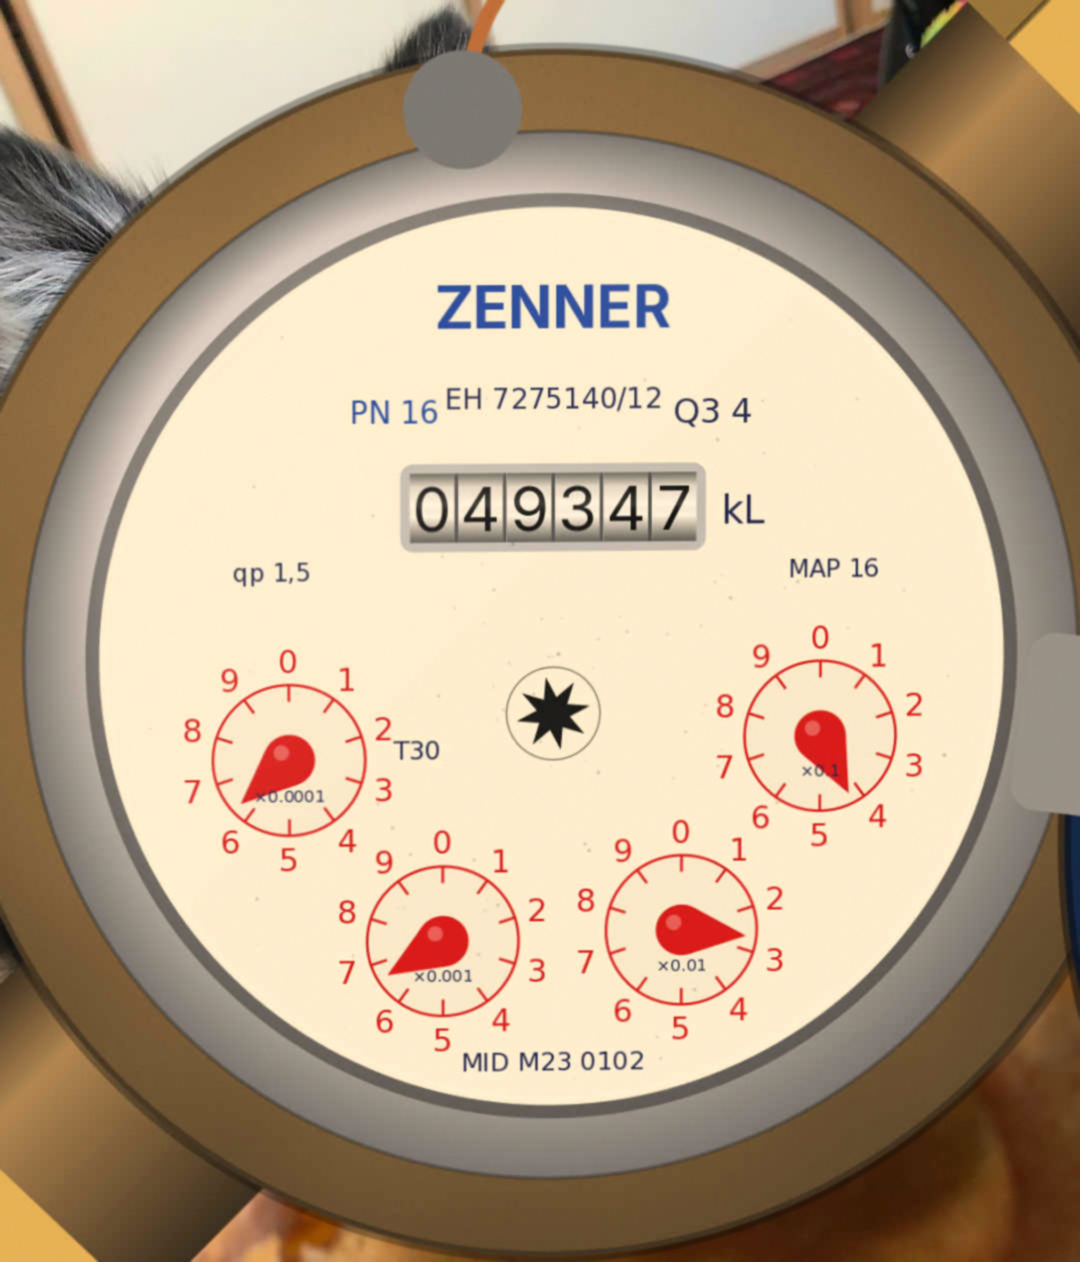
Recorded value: 49347.4266; kL
